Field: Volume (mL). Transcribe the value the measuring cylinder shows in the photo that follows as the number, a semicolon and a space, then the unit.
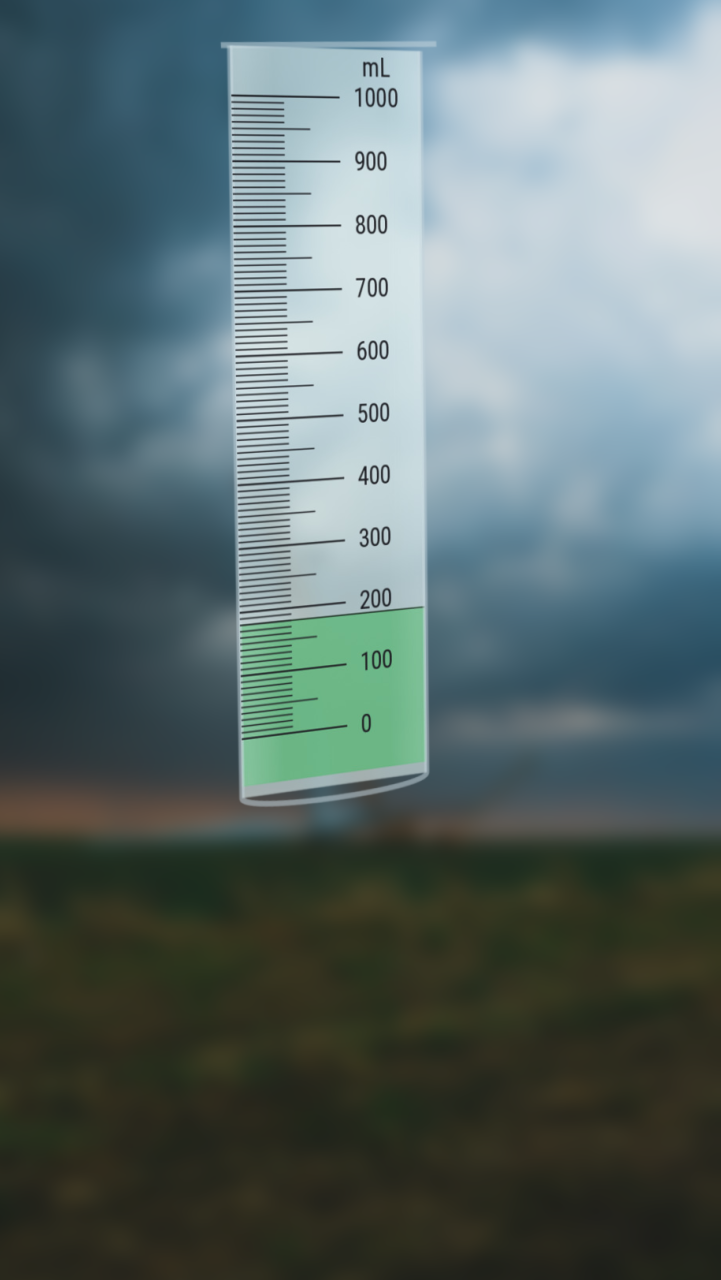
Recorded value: 180; mL
